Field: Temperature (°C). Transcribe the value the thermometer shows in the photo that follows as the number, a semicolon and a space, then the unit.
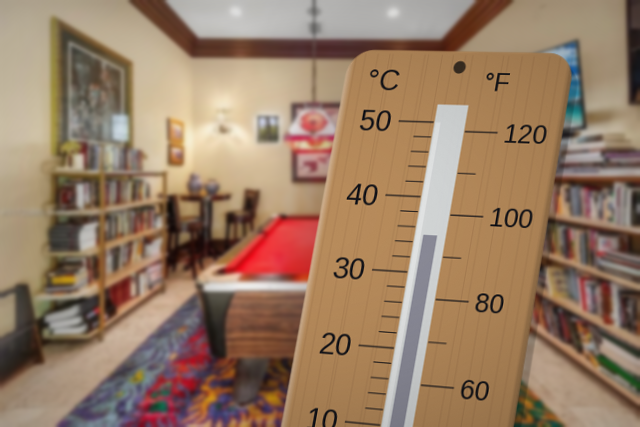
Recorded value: 35; °C
